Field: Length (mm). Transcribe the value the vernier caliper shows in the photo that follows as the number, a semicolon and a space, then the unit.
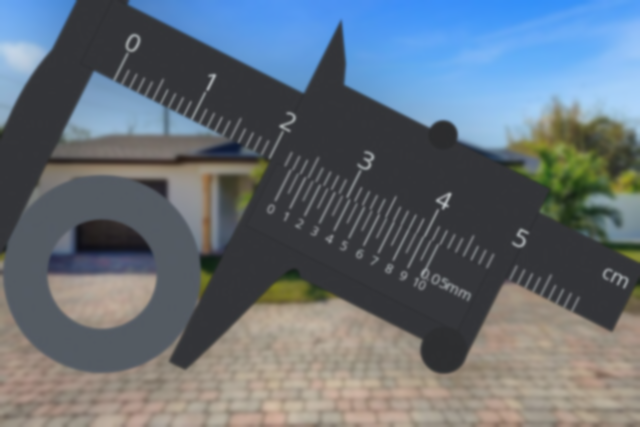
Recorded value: 22.8; mm
